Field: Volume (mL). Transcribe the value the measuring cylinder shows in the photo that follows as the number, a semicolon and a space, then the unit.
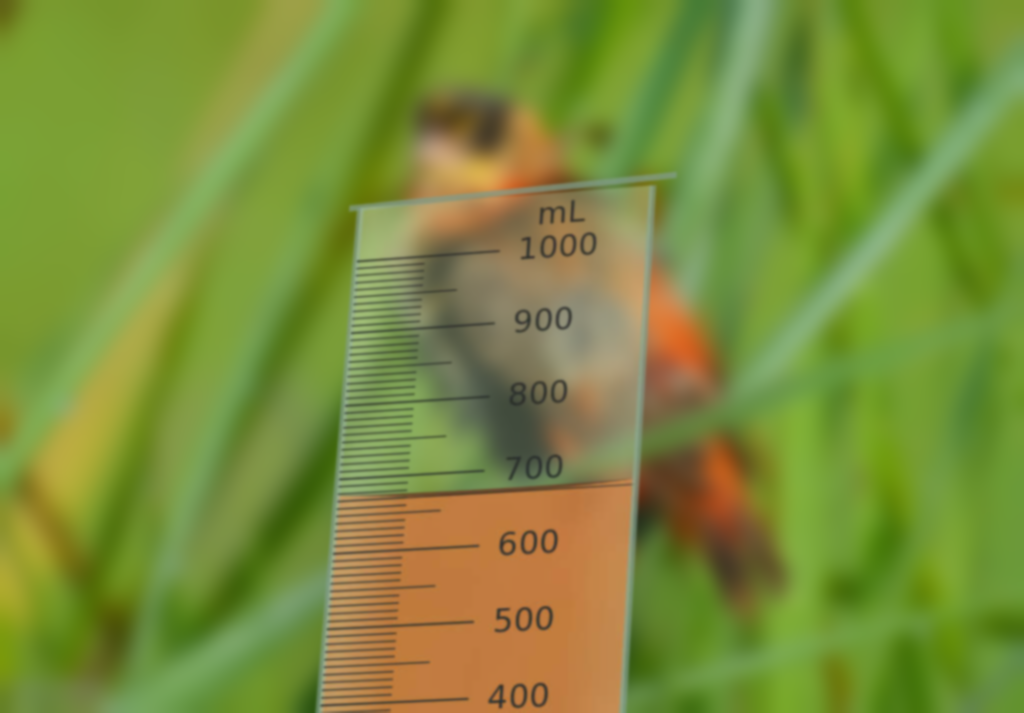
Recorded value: 670; mL
